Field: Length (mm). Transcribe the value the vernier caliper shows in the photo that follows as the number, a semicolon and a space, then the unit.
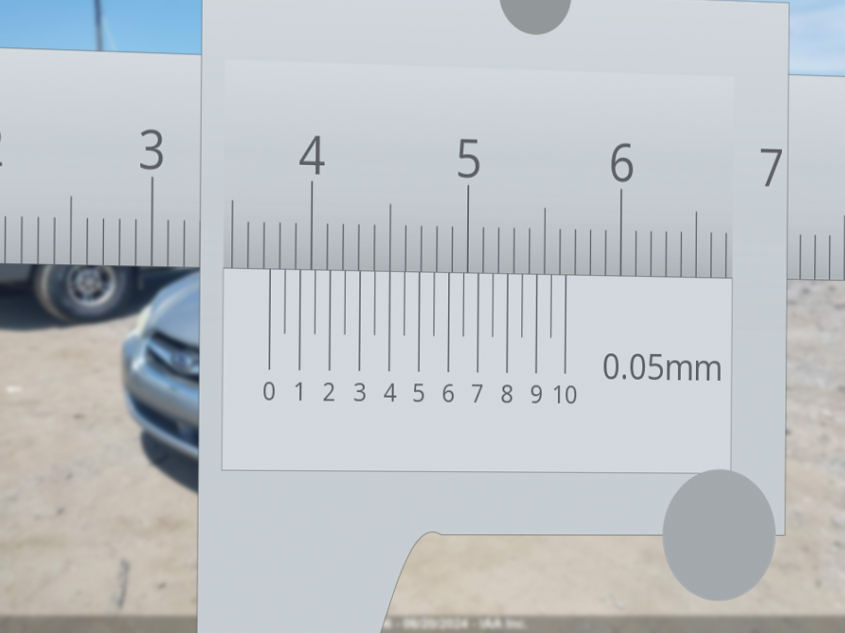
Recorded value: 37.4; mm
